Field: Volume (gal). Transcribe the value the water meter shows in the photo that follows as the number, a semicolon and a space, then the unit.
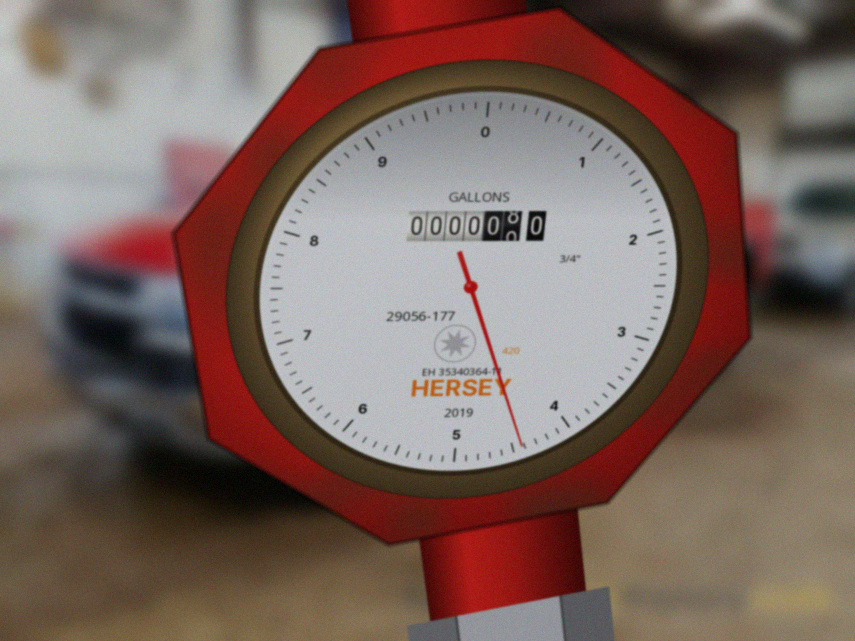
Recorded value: 84.4; gal
